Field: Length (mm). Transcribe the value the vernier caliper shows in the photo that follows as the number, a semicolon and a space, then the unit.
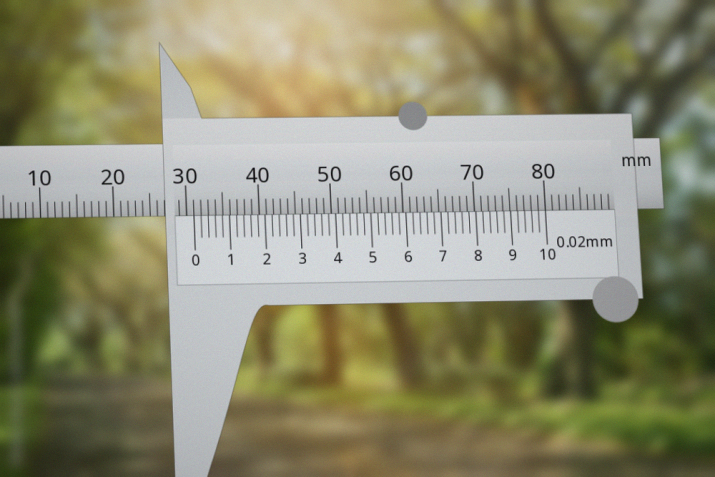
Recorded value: 31.0; mm
